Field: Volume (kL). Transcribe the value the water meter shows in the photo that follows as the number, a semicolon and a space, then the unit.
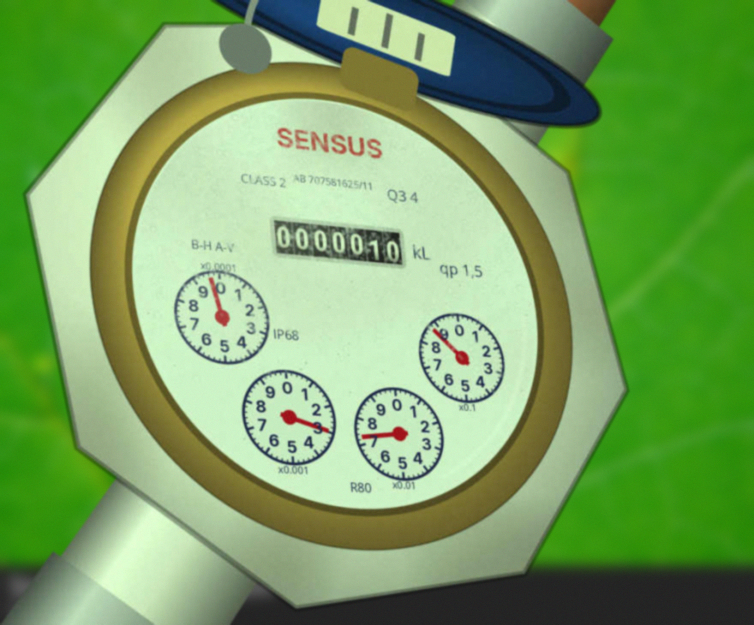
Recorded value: 9.8729; kL
